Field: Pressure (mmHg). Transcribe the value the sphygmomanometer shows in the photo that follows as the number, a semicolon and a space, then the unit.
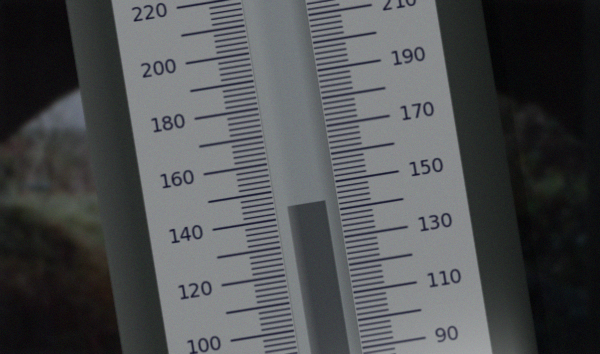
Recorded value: 144; mmHg
